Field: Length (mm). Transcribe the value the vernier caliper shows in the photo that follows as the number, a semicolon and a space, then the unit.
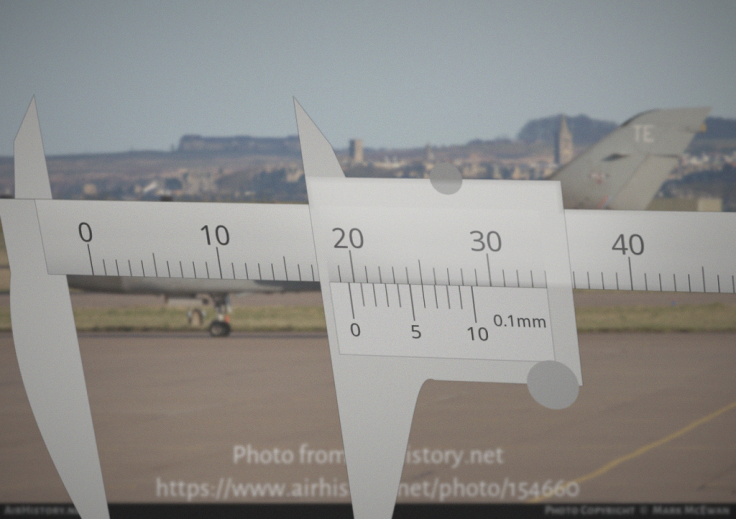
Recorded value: 19.6; mm
